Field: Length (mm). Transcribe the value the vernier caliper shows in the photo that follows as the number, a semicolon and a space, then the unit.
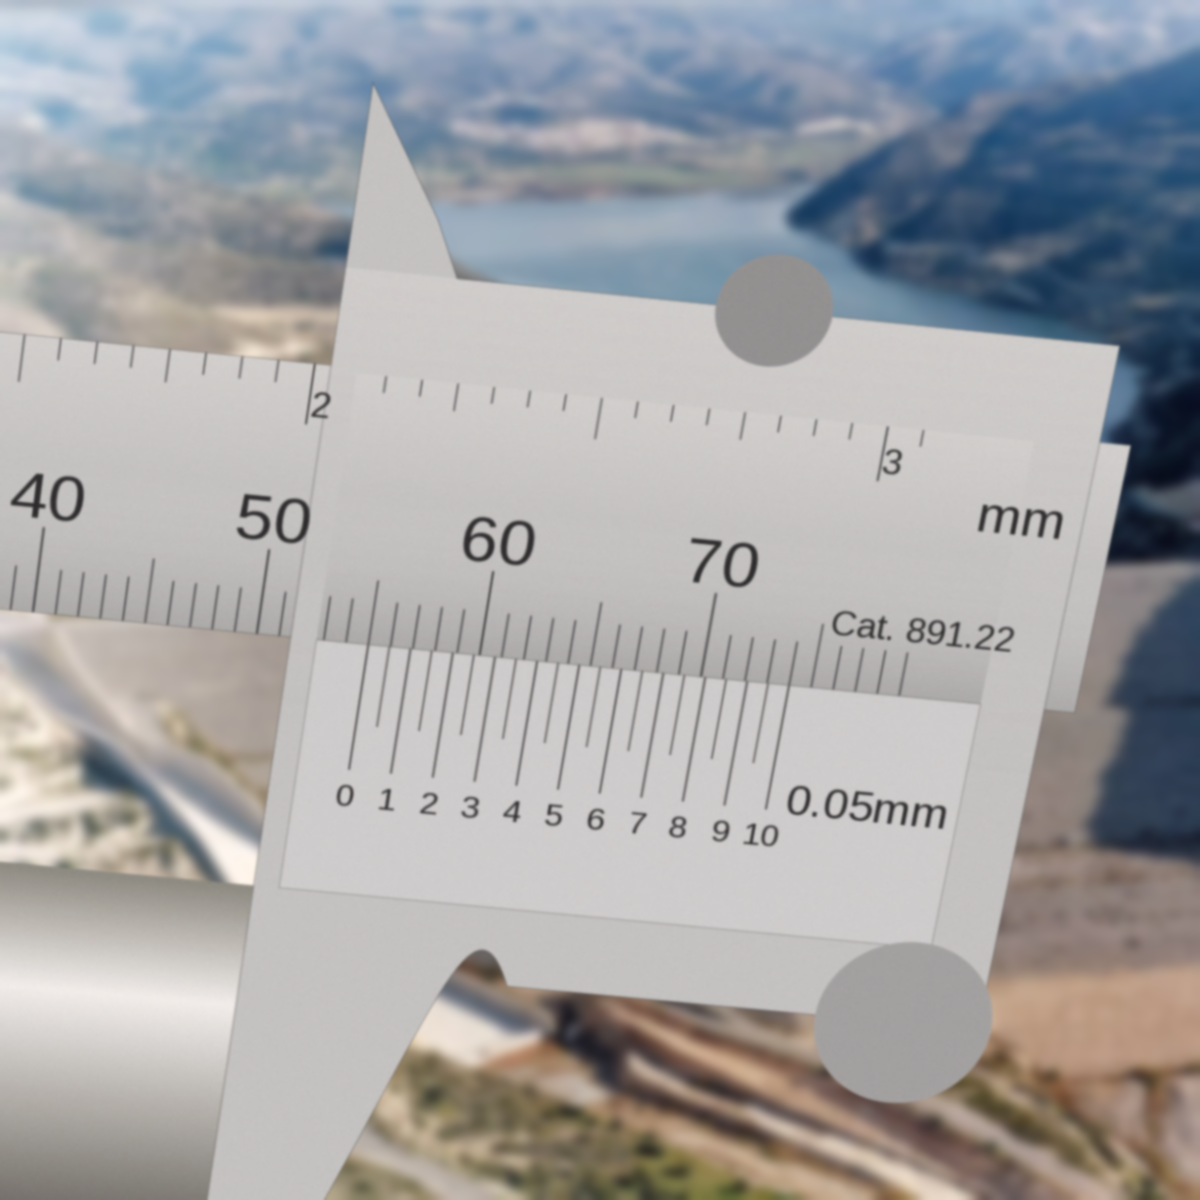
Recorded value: 55.0; mm
